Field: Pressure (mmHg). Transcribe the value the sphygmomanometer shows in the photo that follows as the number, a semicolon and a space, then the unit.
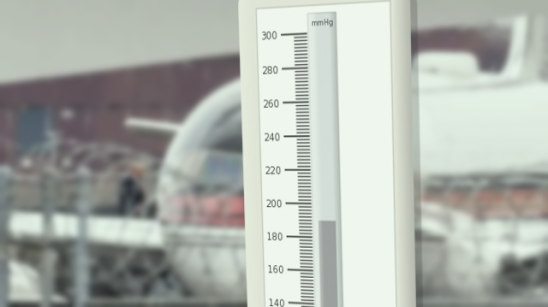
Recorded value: 190; mmHg
